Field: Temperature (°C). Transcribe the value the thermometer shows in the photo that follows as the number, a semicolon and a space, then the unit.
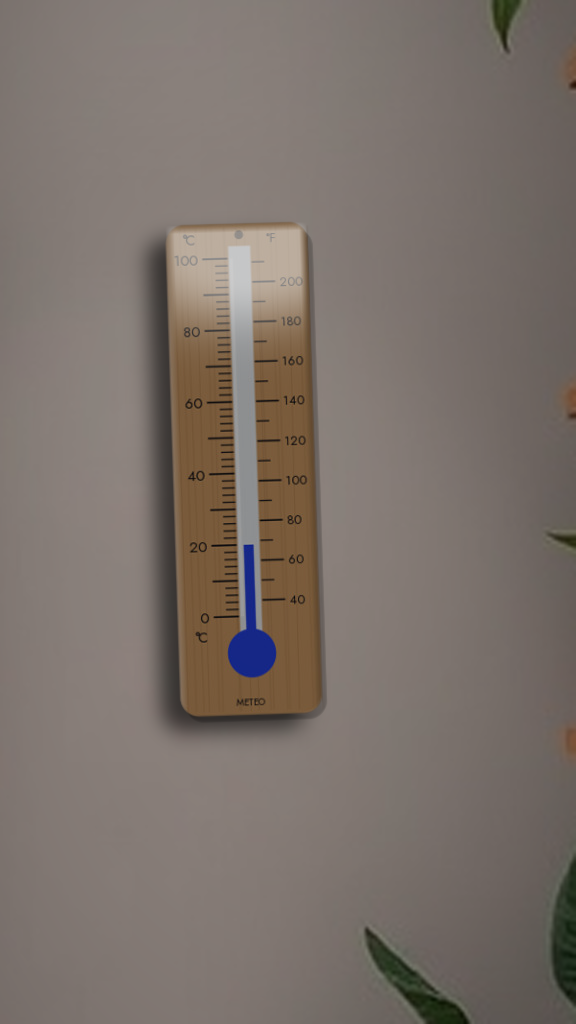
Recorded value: 20; °C
